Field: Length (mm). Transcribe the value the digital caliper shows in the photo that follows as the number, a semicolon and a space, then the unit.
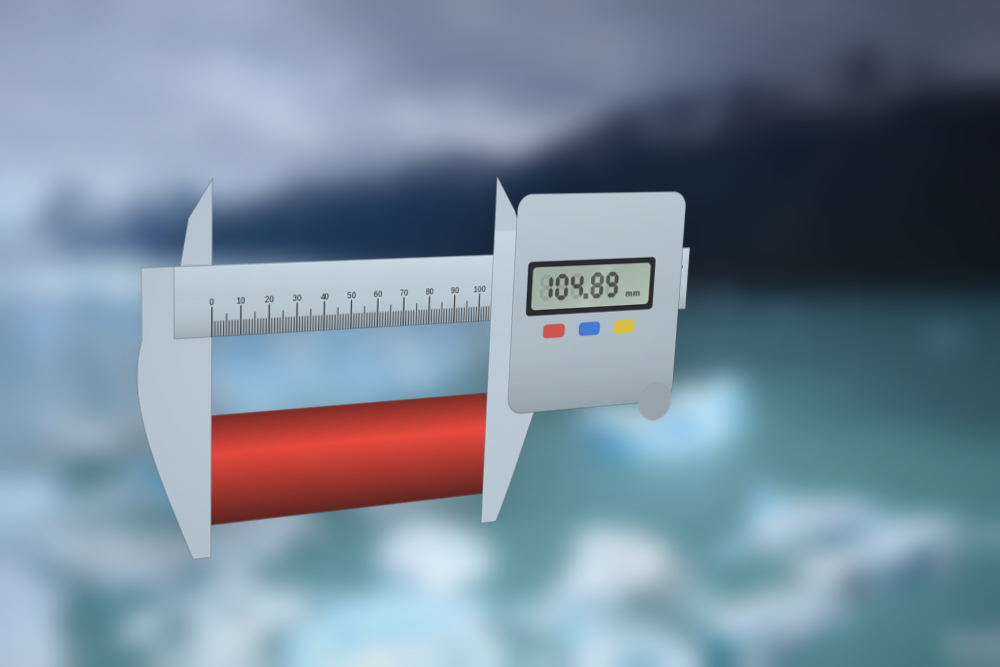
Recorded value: 104.89; mm
